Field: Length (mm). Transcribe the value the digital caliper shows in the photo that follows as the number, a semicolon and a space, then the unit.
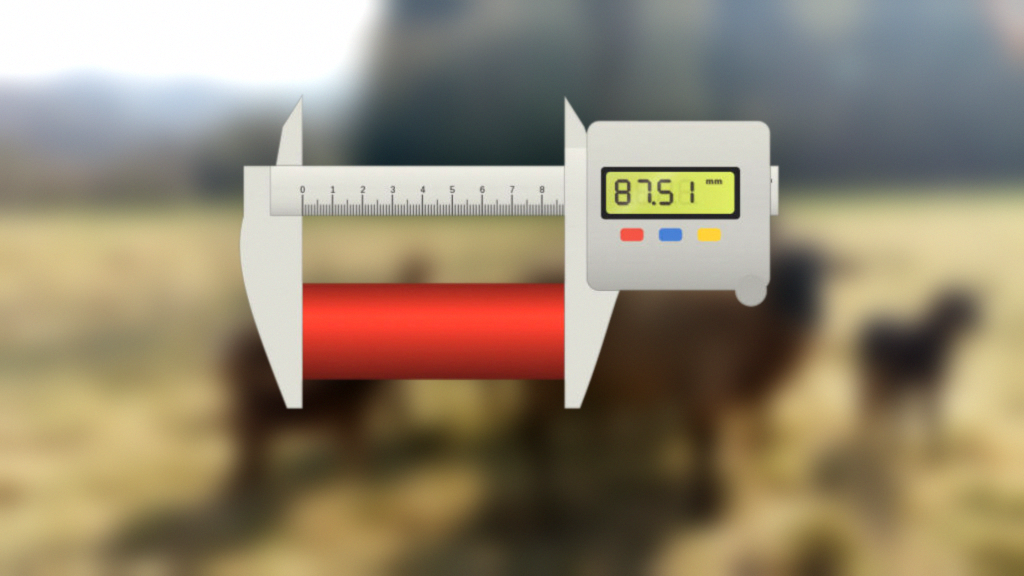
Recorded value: 87.51; mm
